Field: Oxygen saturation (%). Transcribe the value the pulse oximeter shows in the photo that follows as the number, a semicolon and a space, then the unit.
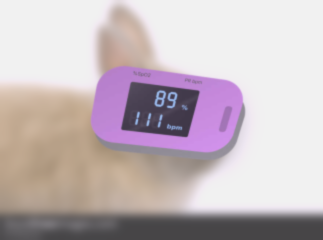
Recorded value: 89; %
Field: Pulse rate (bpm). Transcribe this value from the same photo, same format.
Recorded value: 111; bpm
